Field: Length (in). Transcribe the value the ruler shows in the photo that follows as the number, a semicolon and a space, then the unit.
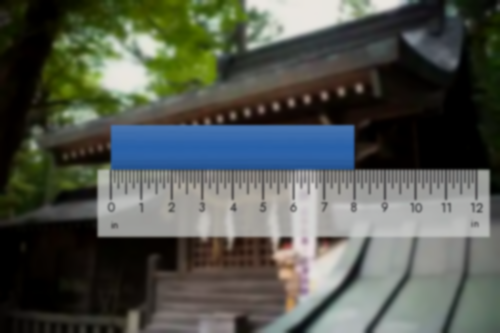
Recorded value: 8; in
